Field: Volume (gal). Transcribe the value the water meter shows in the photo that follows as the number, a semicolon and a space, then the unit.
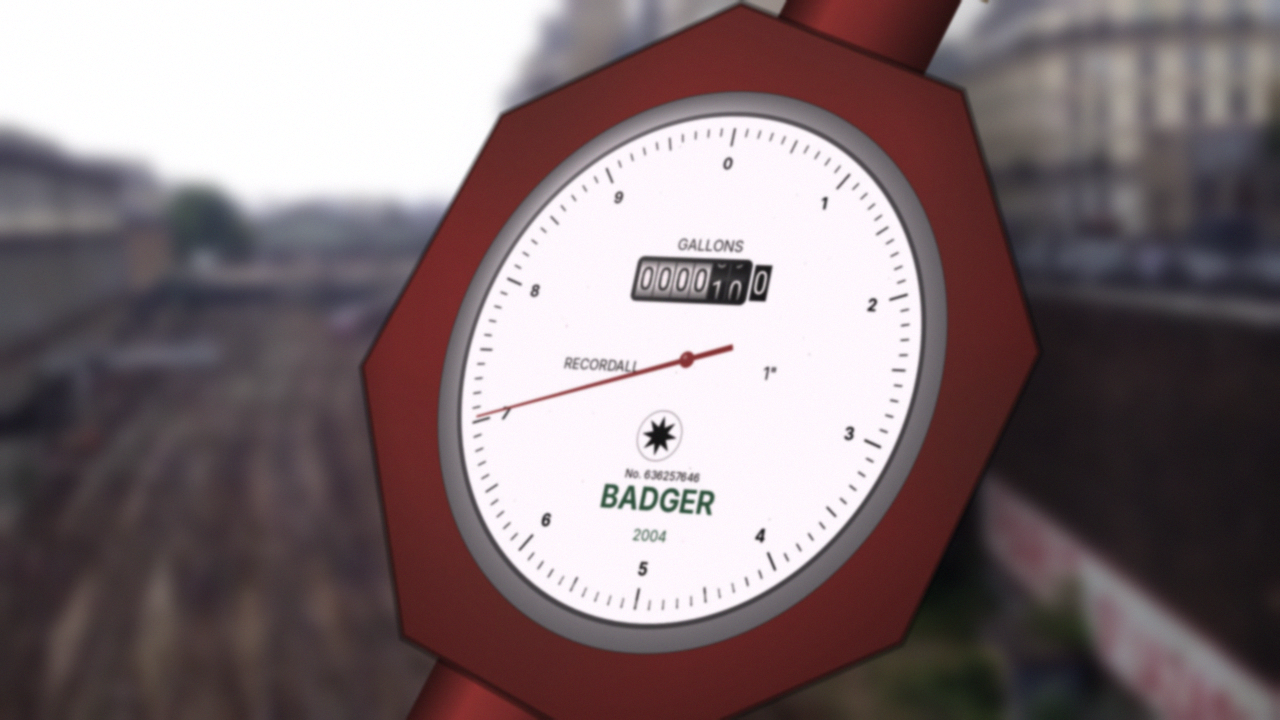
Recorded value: 97.0; gal
